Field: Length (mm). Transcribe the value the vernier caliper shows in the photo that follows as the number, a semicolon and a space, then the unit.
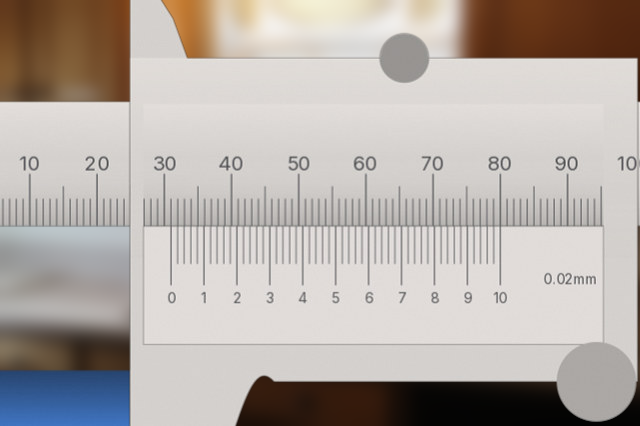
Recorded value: 31.0; mm
